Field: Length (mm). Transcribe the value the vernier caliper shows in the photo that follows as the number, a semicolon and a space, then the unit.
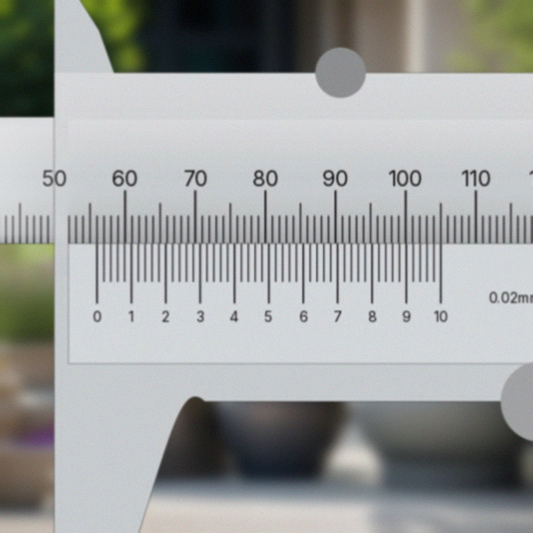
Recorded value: 56.0; mm
